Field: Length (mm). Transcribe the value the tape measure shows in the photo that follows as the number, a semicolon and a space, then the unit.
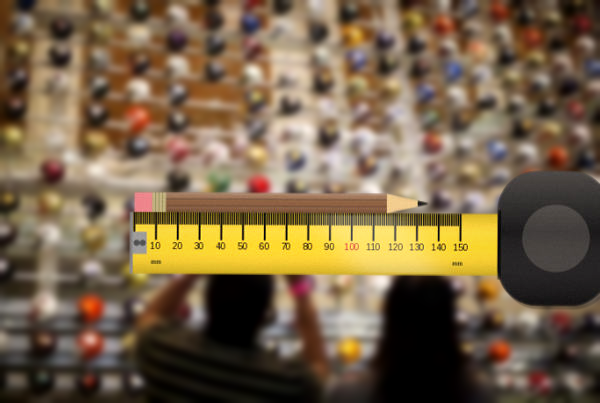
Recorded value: 135; mm
